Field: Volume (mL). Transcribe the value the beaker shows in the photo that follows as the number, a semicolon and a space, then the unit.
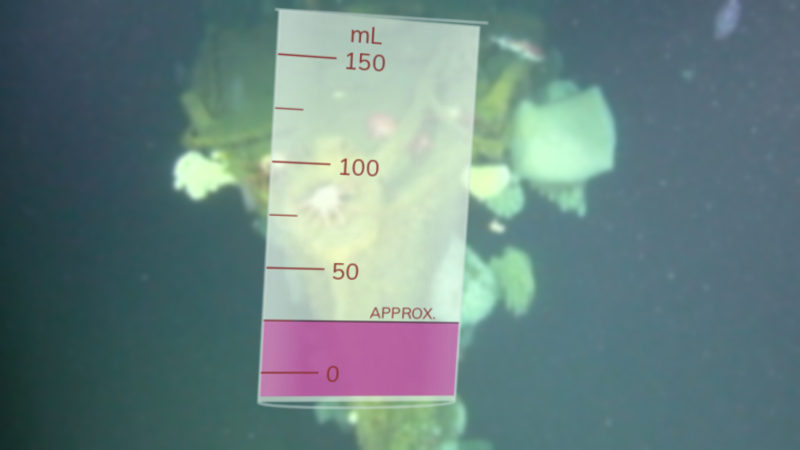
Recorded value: 25; mL
